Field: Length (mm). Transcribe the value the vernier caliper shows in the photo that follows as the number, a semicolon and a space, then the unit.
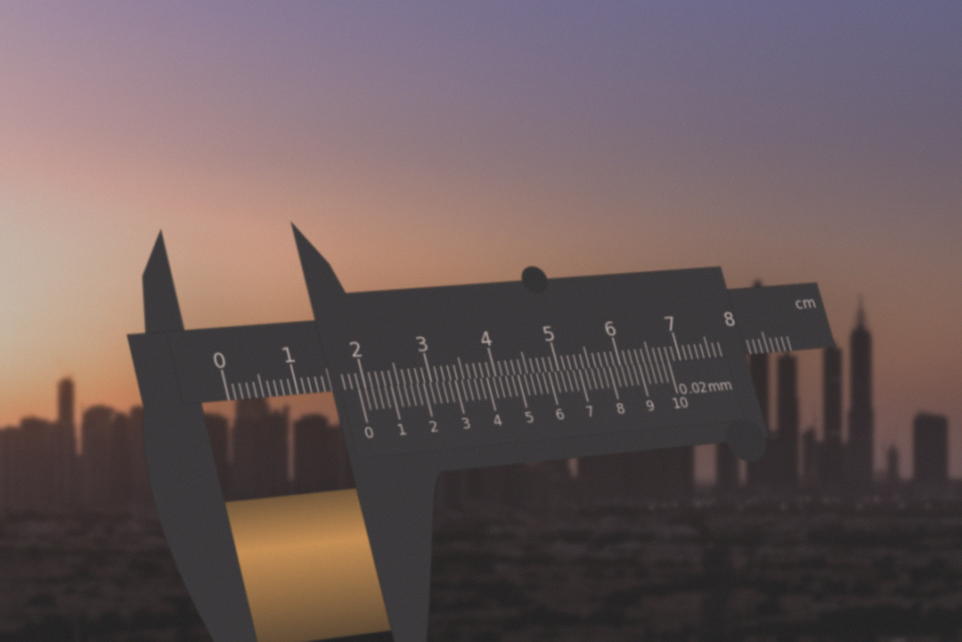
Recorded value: 19.0; mm
